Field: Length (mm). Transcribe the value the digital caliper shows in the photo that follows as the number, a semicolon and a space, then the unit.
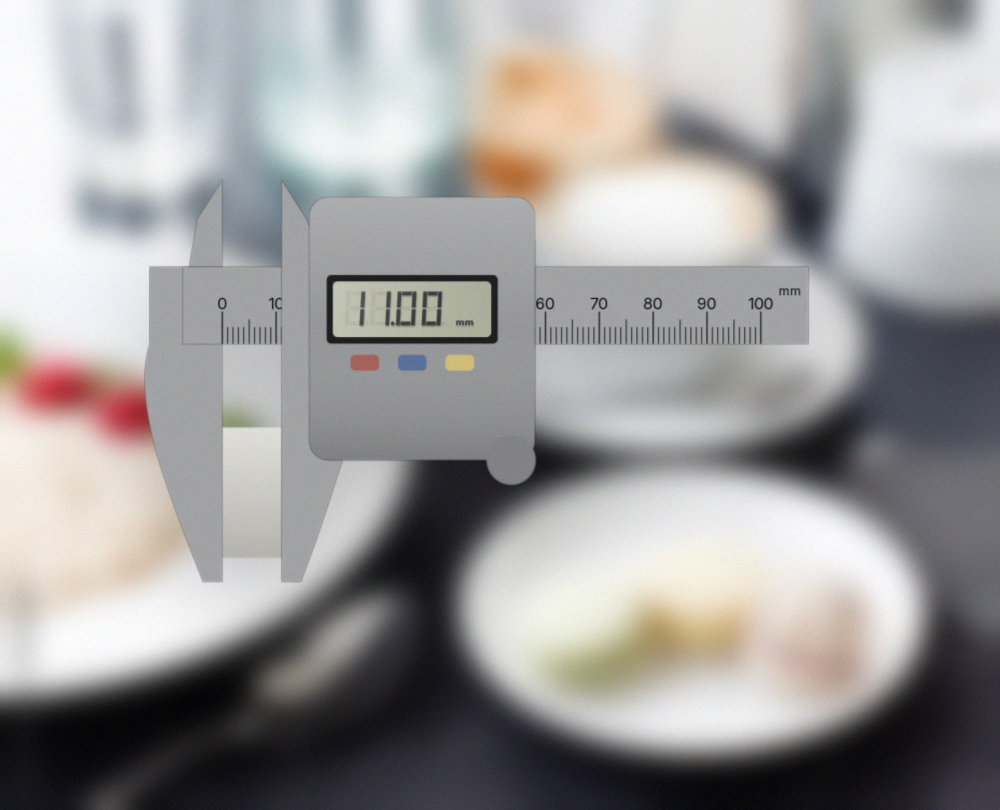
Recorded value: 11.00; mm
